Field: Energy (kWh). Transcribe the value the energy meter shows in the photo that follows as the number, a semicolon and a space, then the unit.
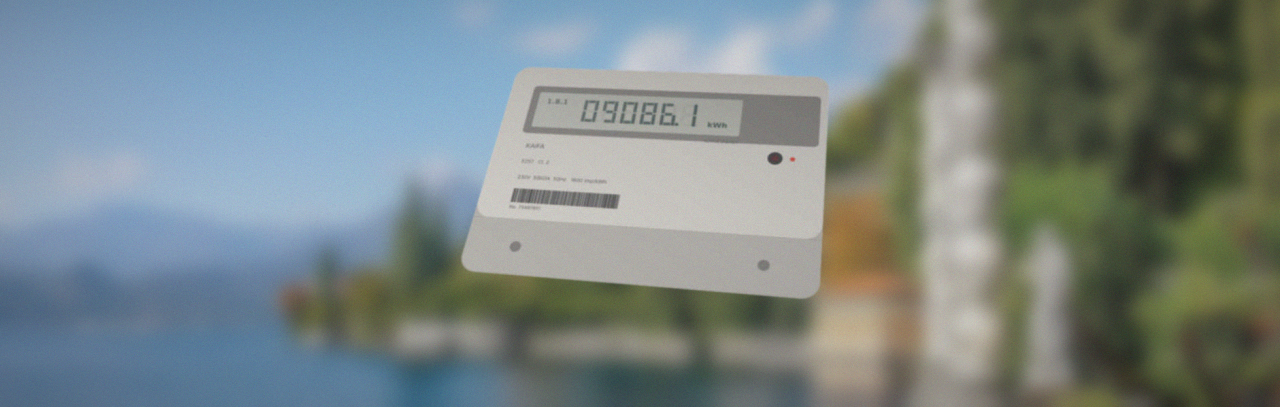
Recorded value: 9086.1; kWh
